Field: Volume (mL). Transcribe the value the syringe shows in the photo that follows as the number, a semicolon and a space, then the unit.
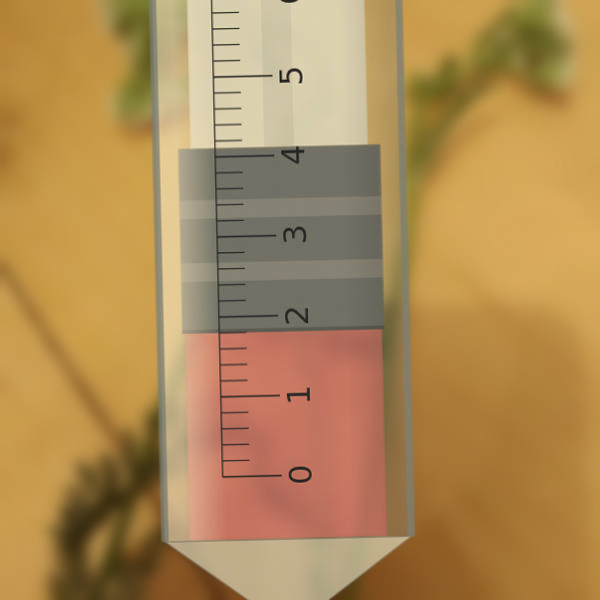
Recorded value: 1.8; mL
